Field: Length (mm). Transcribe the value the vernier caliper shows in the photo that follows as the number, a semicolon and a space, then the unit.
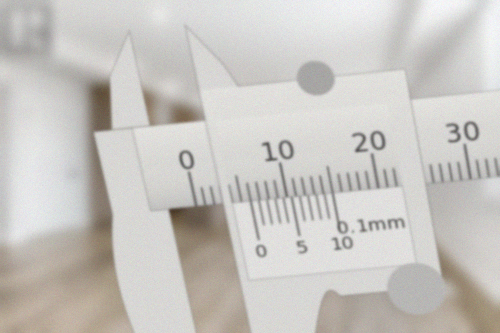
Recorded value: 6.0; mm
